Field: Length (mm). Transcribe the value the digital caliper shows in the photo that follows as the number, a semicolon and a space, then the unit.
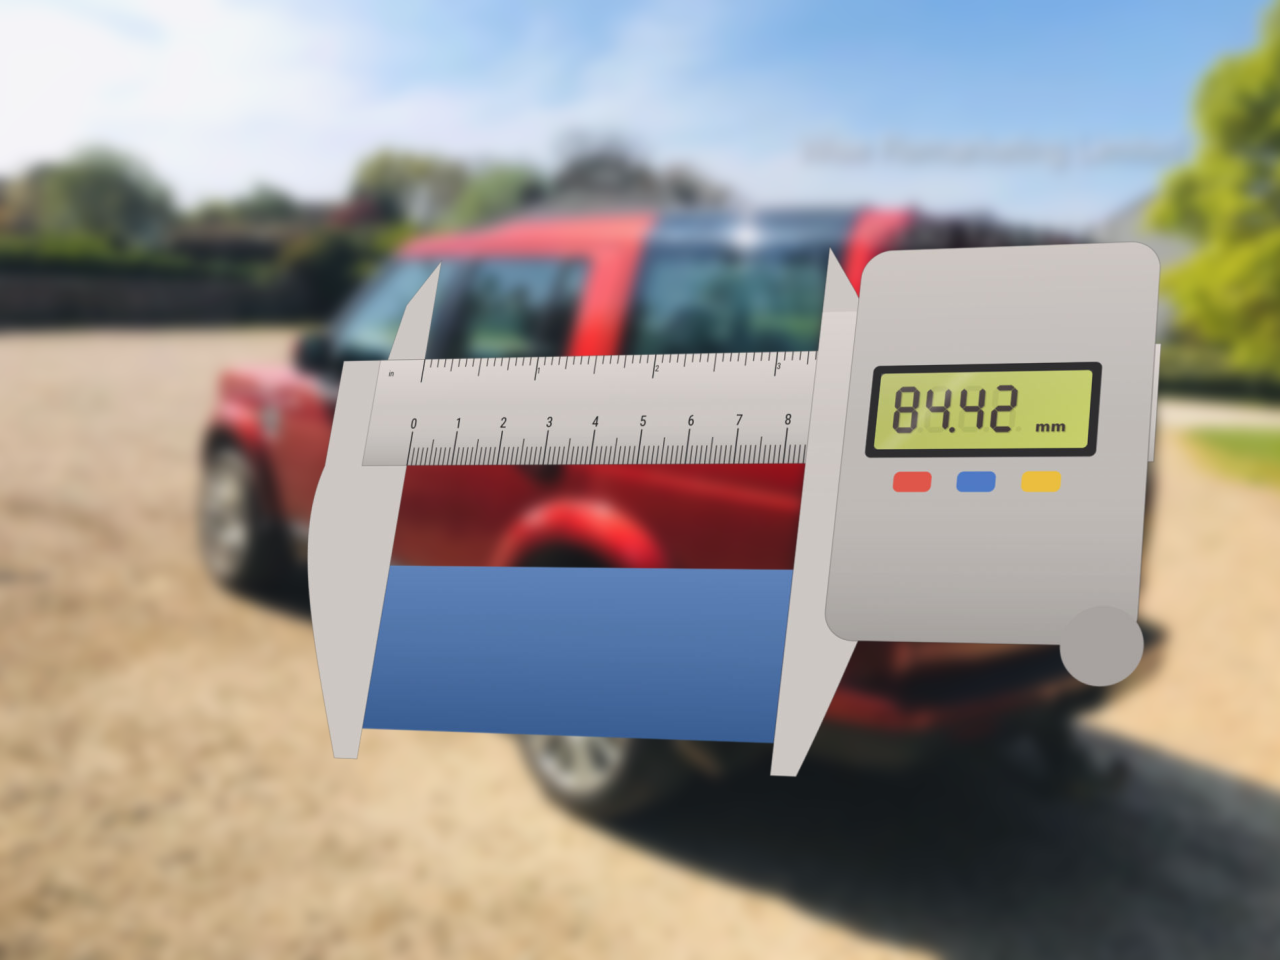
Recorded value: 84.42; mm
